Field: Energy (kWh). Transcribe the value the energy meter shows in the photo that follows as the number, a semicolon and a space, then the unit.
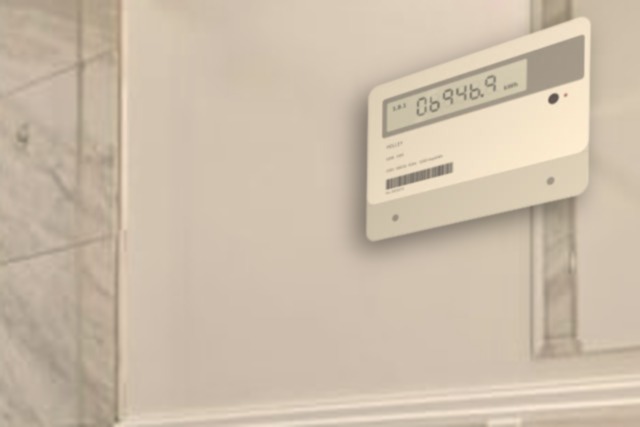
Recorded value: 6946.9; kWh
